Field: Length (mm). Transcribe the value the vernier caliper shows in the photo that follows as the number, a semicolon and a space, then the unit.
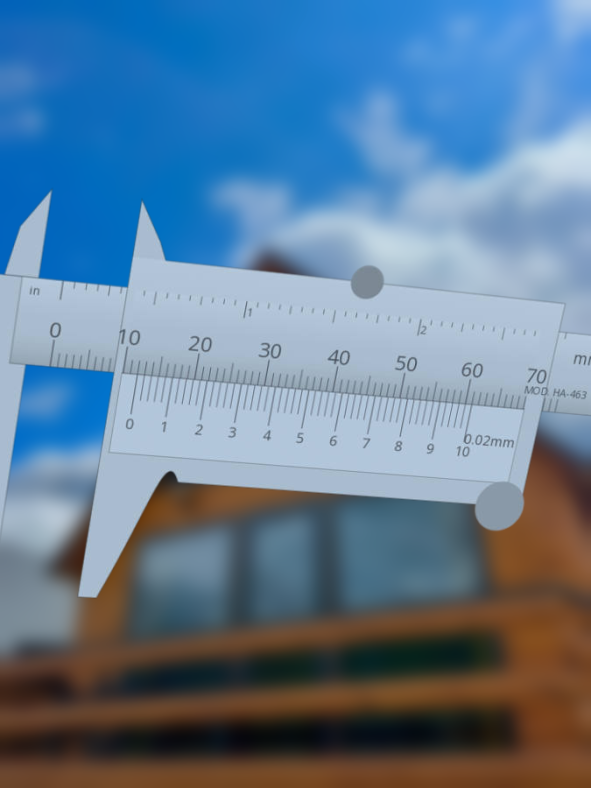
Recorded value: 12.0; mm
